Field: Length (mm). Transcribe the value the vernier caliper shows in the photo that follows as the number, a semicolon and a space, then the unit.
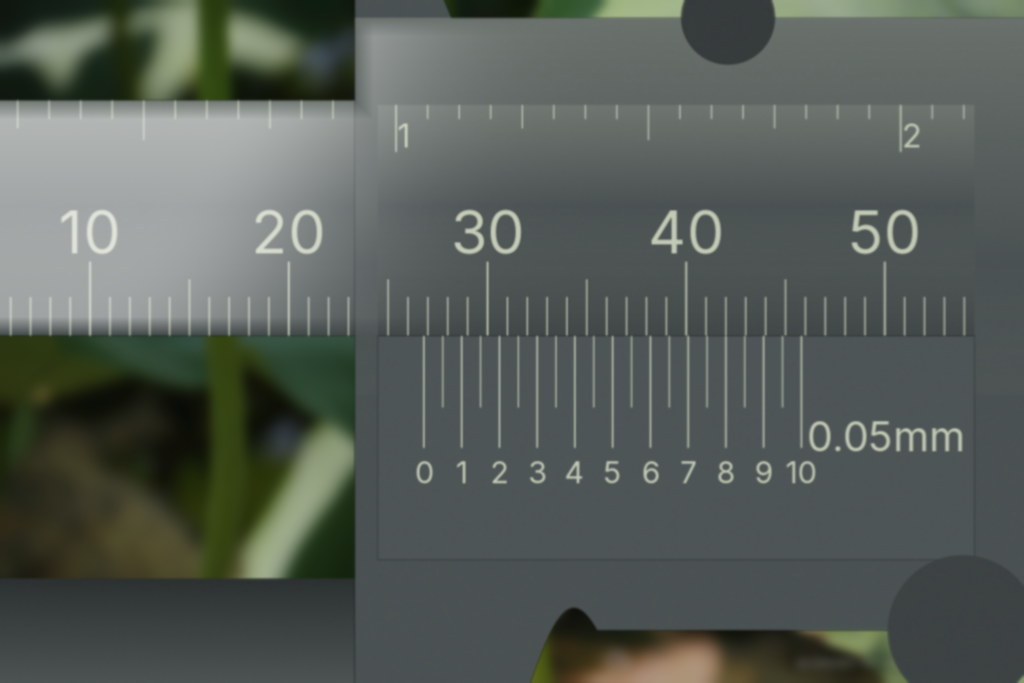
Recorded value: 26.8; mm
